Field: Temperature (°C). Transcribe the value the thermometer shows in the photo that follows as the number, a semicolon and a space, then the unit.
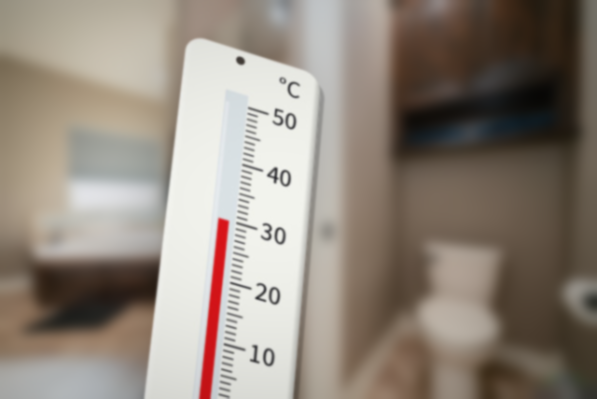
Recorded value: 30; °C
